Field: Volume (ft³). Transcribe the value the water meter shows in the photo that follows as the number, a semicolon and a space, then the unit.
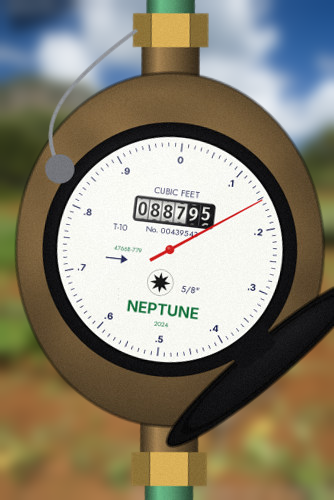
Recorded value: 88795.15; ft³
